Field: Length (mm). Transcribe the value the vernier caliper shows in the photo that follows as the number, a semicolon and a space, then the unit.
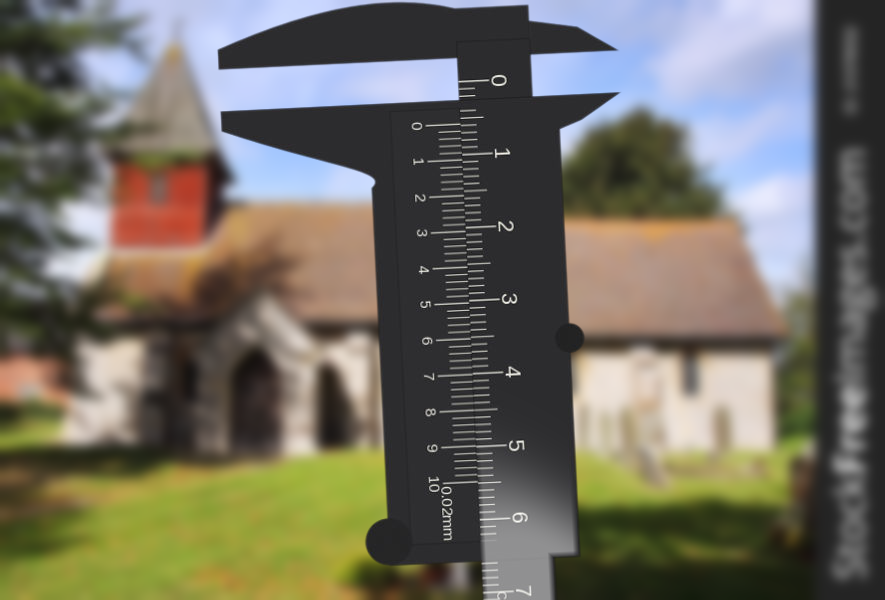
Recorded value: 5.8; mm
